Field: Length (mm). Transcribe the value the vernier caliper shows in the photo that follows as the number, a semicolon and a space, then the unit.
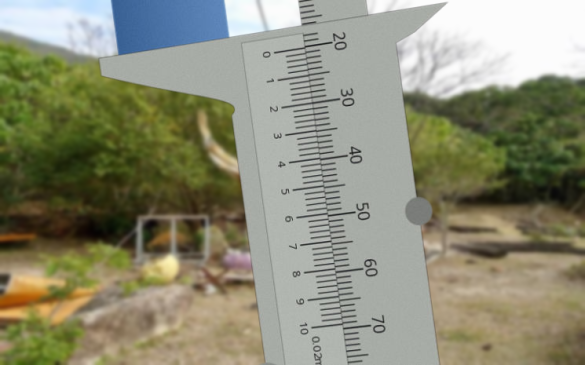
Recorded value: 20.2; mm
